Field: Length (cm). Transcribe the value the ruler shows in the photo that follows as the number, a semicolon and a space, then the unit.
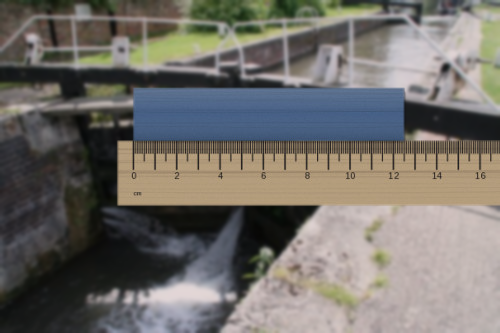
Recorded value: 12.5; cm
